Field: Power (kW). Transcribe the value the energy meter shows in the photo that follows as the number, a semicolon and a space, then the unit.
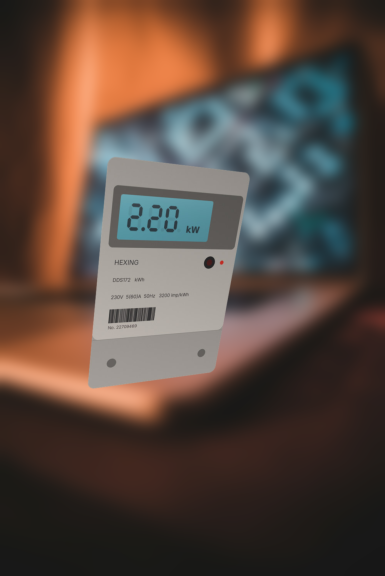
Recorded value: 2.20; kW
